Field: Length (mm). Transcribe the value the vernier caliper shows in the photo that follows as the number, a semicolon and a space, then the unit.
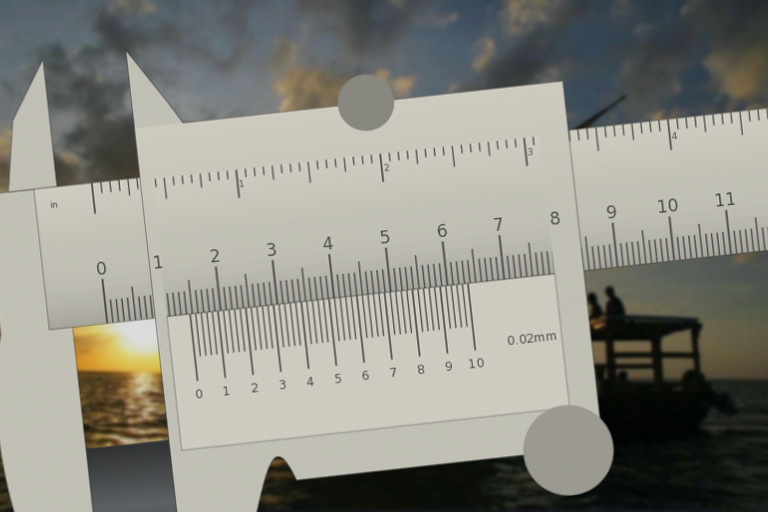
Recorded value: 14.6; mm
